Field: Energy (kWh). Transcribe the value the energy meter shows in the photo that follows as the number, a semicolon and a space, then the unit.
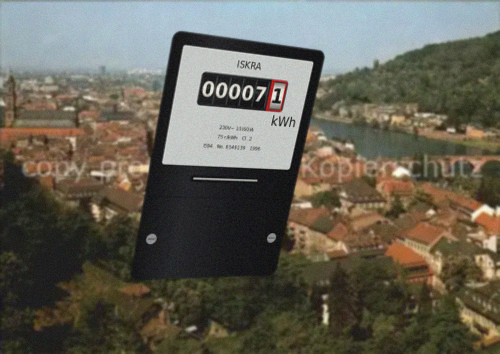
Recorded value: 7.1; kWh
